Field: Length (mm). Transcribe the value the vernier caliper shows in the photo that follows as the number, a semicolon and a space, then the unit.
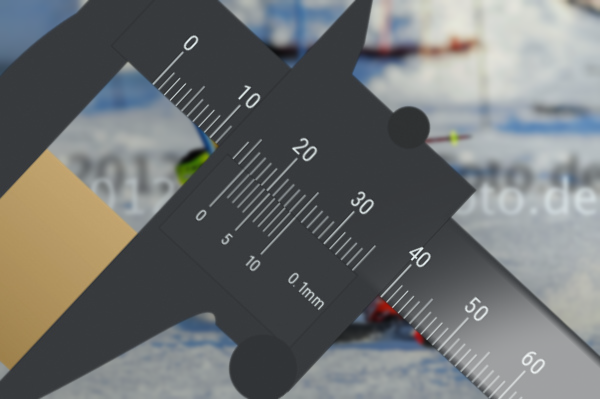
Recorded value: 16.0; mm
